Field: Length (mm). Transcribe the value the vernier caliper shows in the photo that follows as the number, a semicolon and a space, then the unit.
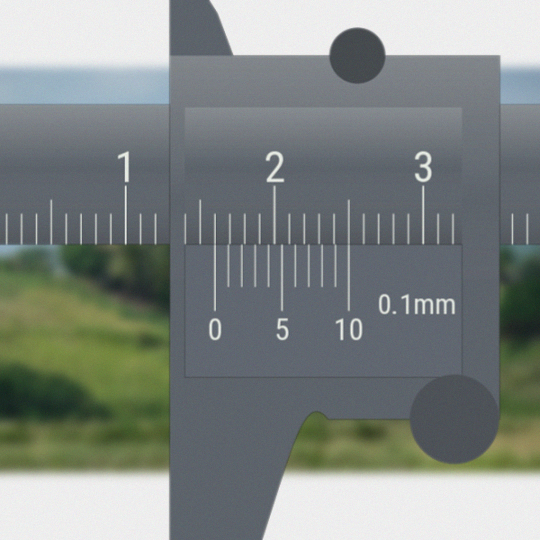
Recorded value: 16.0; mm
